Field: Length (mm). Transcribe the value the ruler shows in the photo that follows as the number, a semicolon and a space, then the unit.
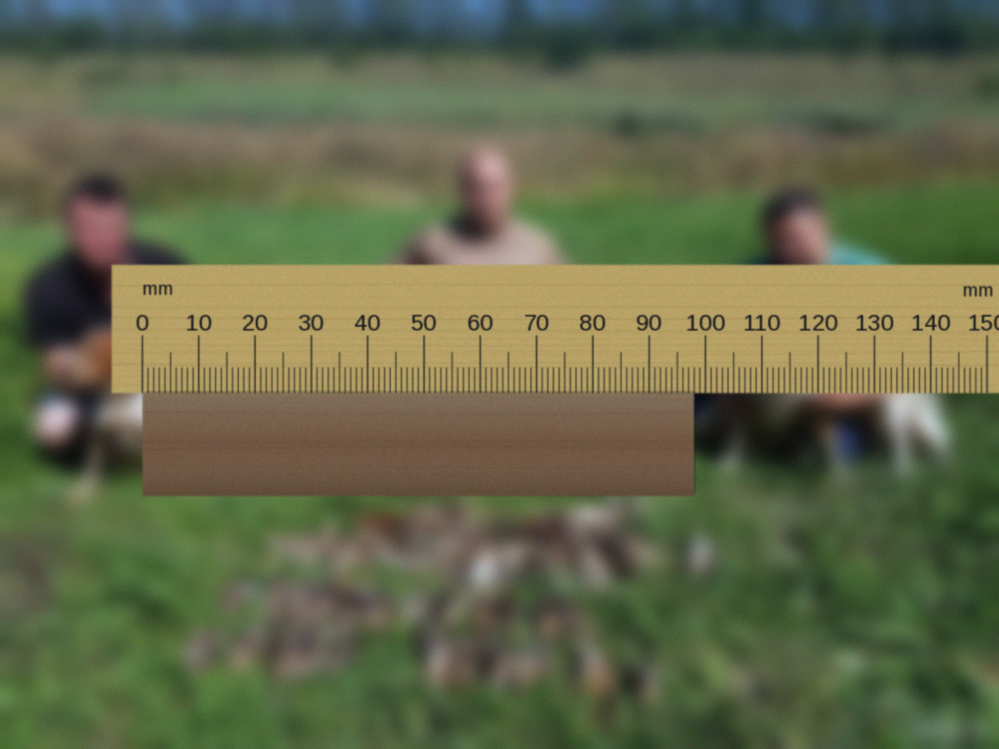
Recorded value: 98; mm
